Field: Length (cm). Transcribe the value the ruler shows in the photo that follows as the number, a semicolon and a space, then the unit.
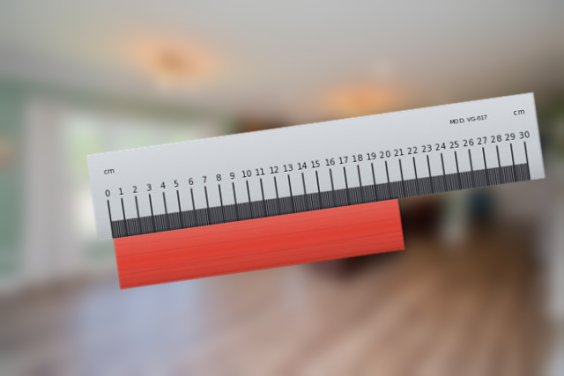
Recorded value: 20.5; cm
